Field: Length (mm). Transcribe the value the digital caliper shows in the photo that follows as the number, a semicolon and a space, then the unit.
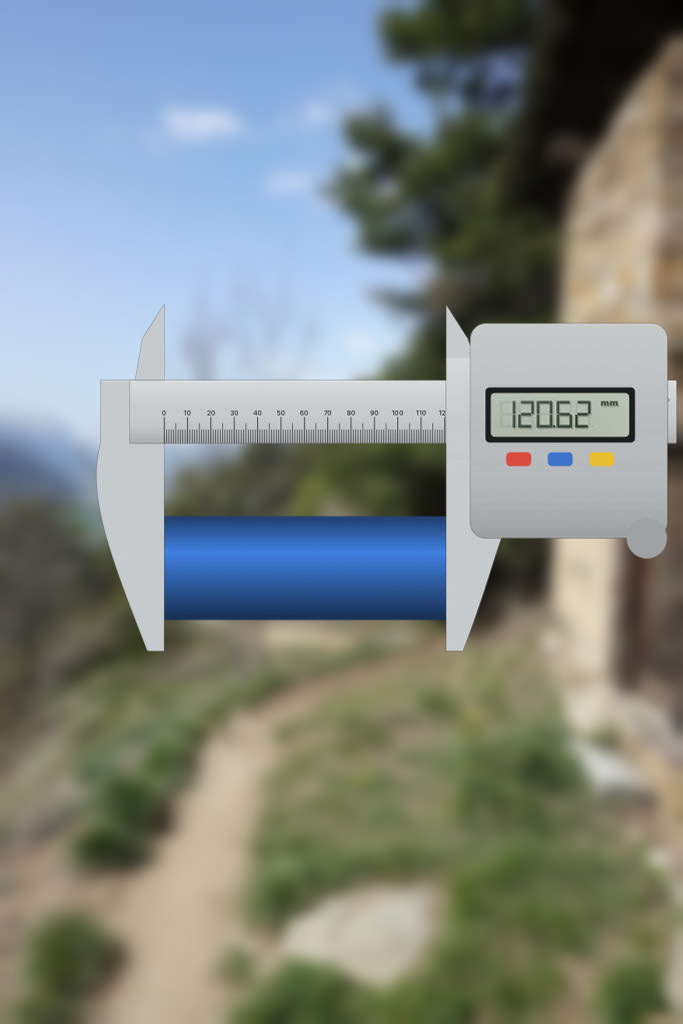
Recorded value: 120.62; mm
